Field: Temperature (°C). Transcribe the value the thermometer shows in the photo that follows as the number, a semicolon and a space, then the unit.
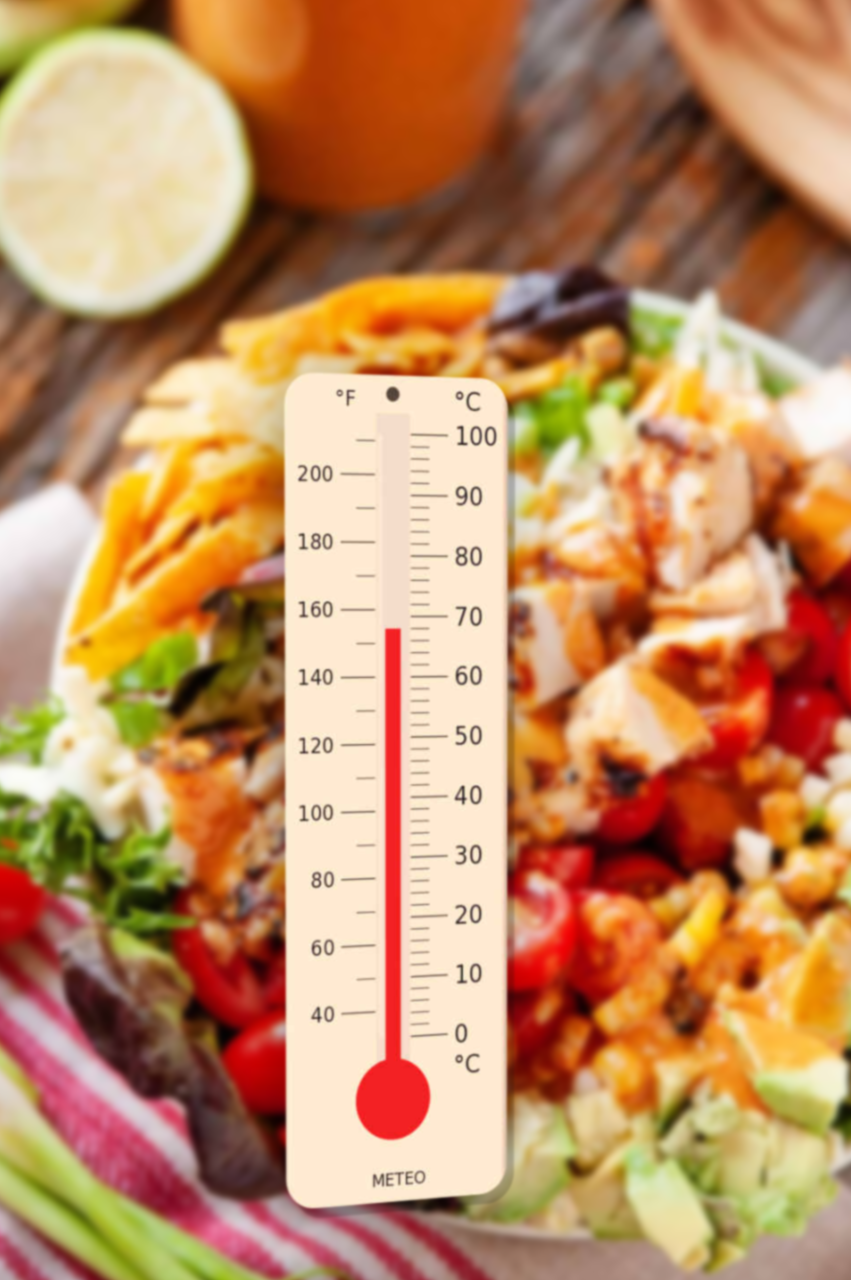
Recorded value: 68; °C
